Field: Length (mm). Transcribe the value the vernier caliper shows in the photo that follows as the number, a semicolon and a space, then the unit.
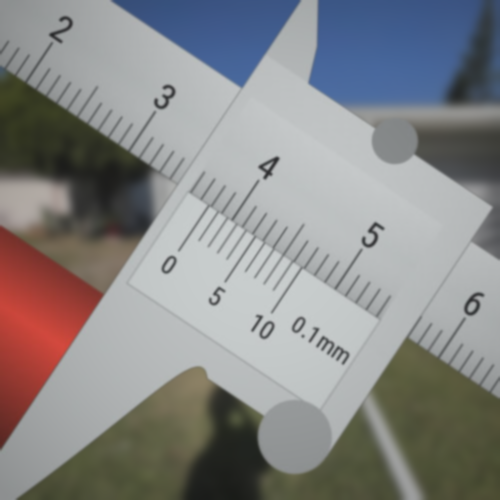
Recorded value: 37.8; mm
